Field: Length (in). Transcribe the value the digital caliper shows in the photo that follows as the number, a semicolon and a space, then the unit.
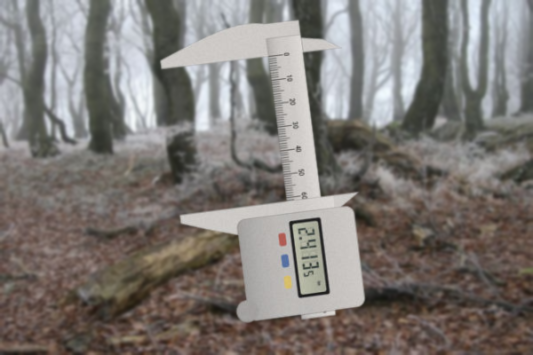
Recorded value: 2.4135; in
